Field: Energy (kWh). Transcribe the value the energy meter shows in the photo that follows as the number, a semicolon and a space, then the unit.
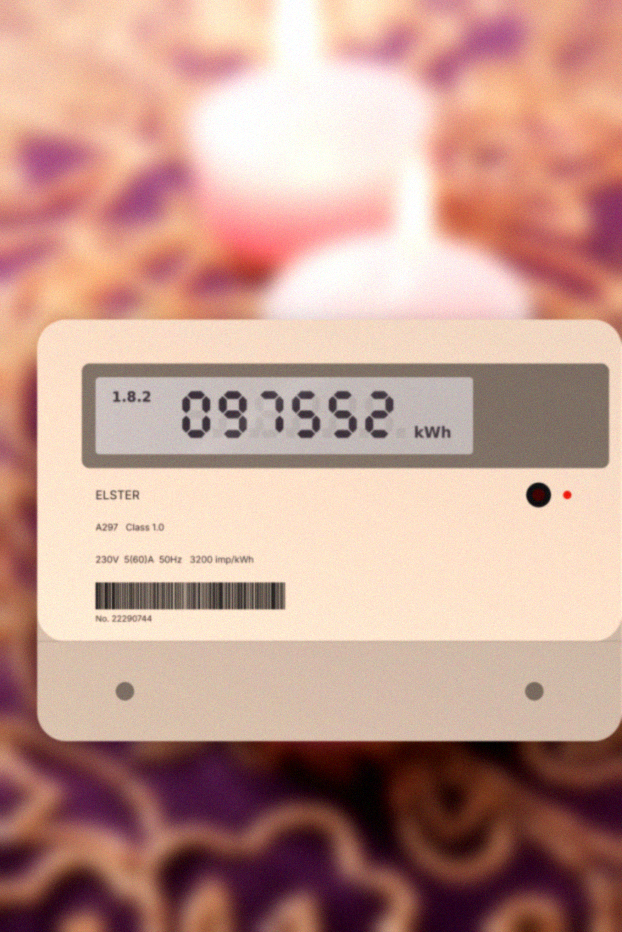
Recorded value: 97552; kWh
